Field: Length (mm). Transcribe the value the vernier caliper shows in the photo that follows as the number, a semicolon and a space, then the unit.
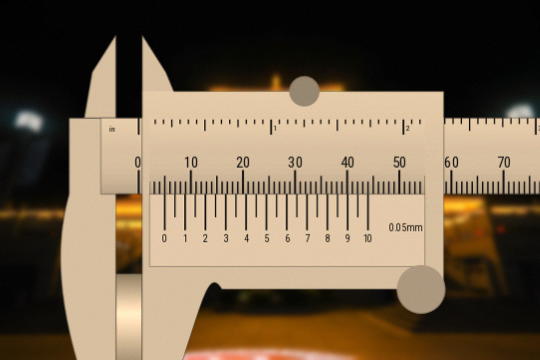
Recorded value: 5.0; mm
